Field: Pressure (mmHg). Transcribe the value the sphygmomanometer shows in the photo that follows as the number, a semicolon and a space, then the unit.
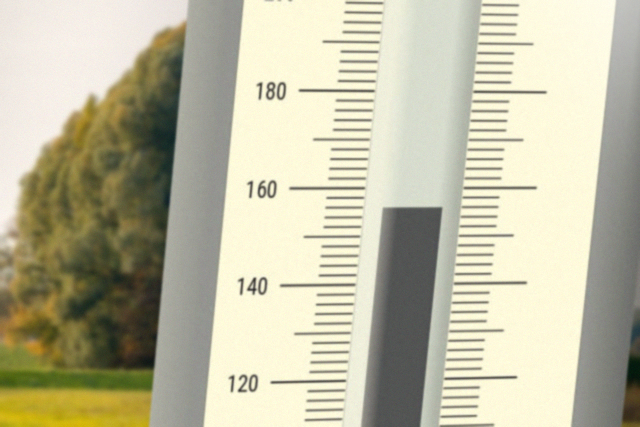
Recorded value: 156; mmHg
